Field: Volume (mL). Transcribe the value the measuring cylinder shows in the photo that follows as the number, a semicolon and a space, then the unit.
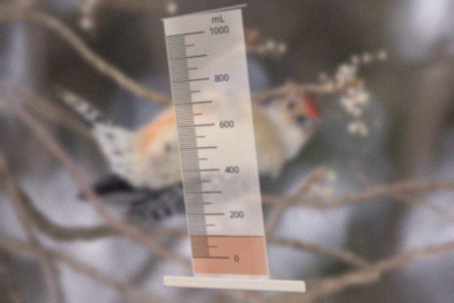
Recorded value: 100; mL
